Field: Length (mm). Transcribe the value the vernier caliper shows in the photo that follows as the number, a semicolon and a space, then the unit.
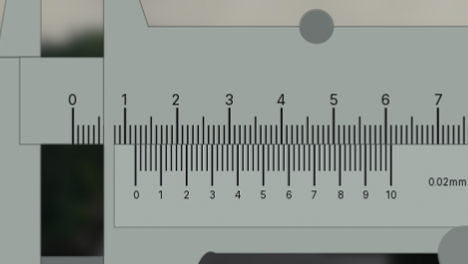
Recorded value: 12.0; mm
